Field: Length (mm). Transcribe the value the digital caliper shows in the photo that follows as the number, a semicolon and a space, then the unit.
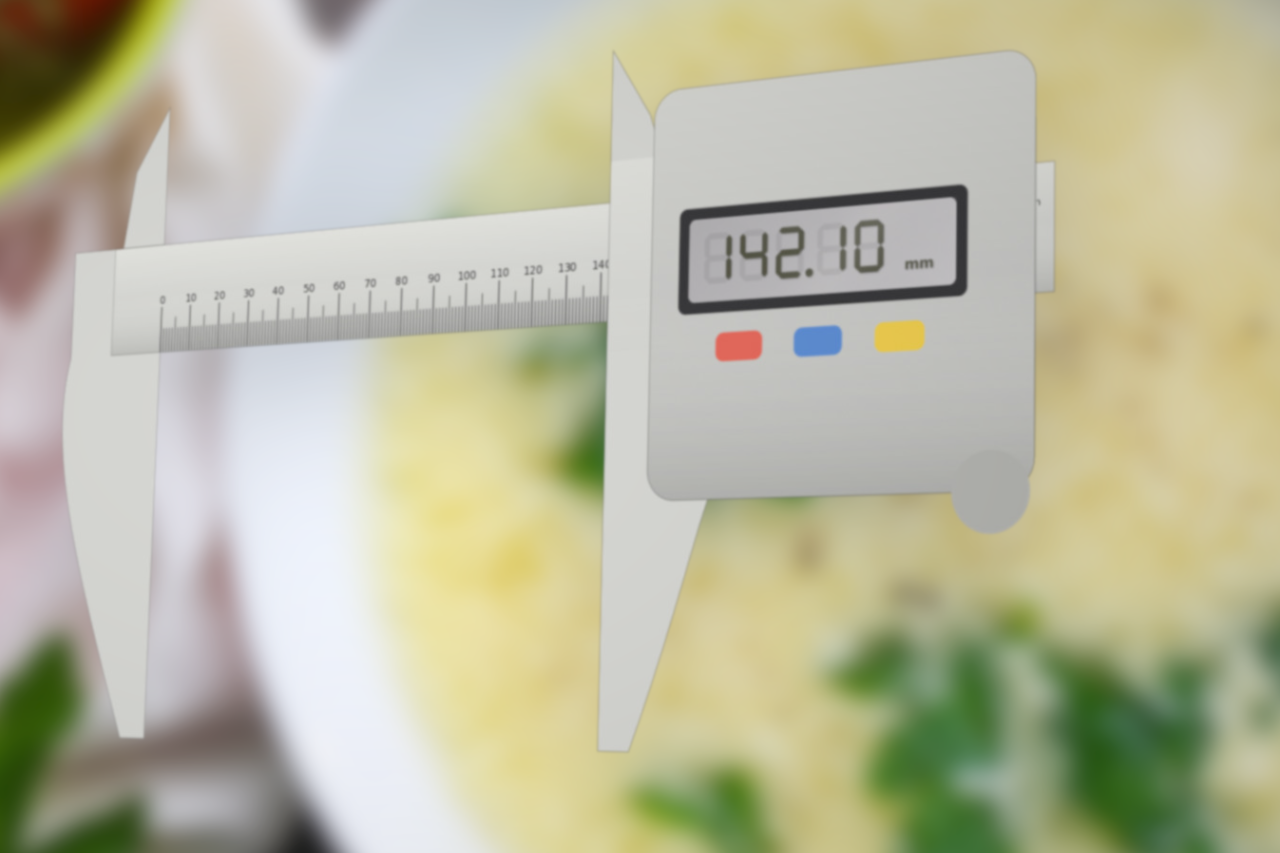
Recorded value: 142.10; mm
